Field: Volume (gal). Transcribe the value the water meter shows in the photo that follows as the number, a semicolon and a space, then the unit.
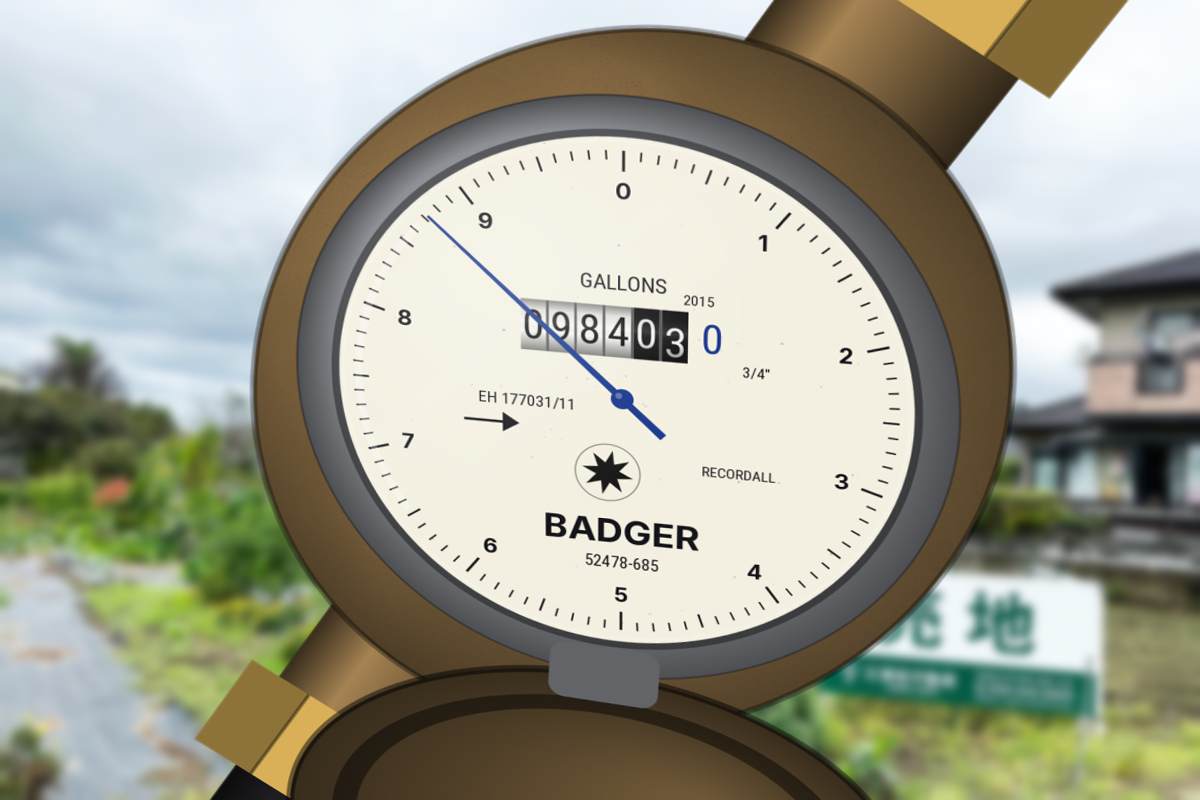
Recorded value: 984028.7; gal
